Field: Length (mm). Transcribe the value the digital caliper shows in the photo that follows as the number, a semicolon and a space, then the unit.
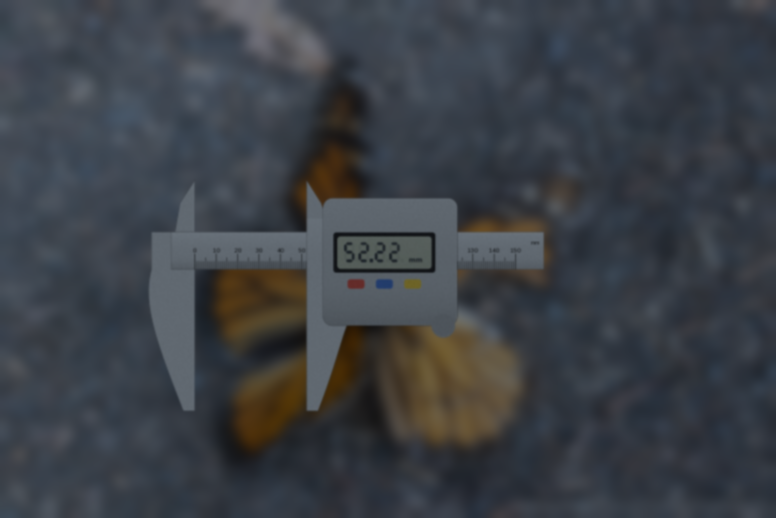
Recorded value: 52.22; mm
